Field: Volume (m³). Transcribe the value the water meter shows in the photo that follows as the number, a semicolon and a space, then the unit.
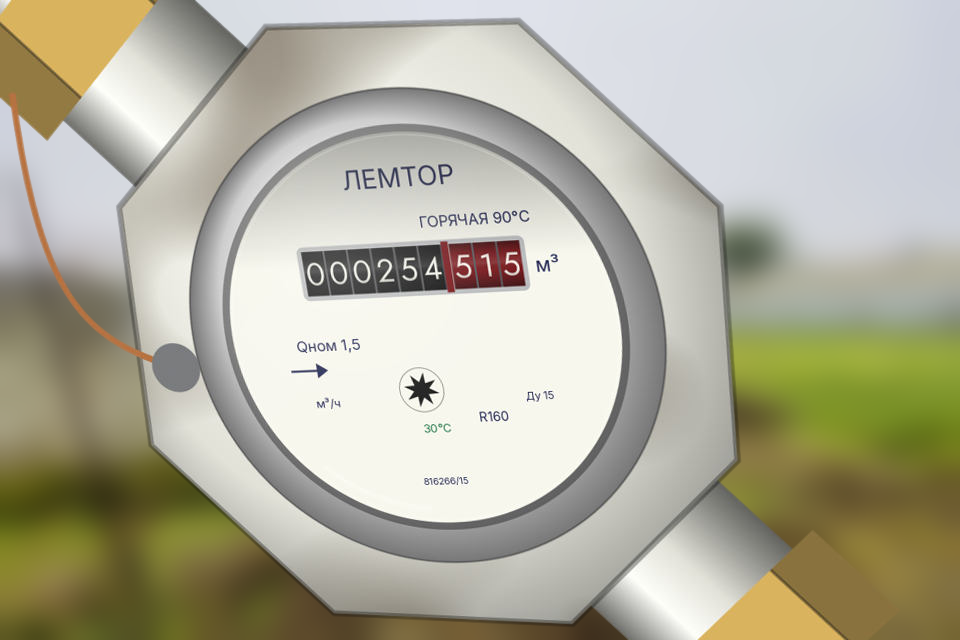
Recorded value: 254.515; m³
